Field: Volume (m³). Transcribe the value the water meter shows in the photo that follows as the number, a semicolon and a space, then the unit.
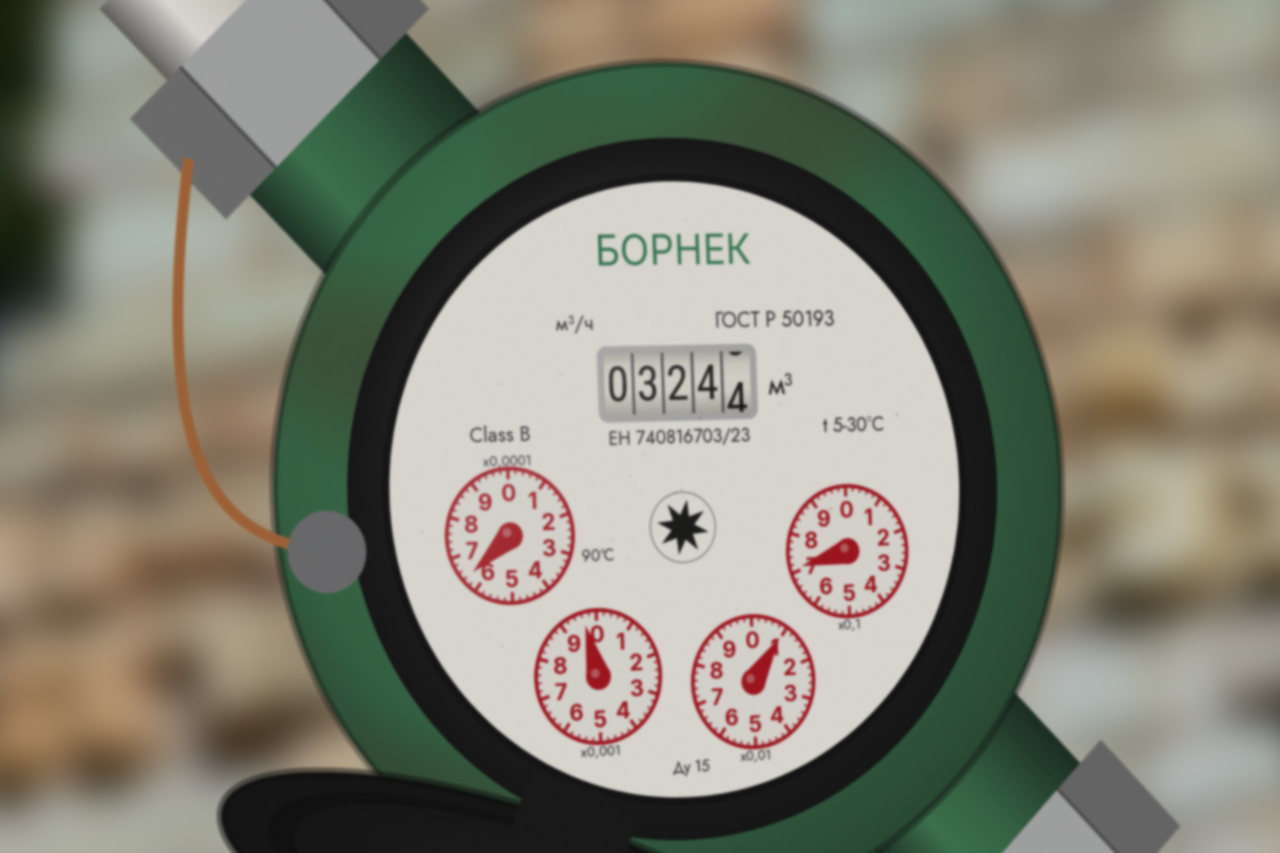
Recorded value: 3243.7096; m³
